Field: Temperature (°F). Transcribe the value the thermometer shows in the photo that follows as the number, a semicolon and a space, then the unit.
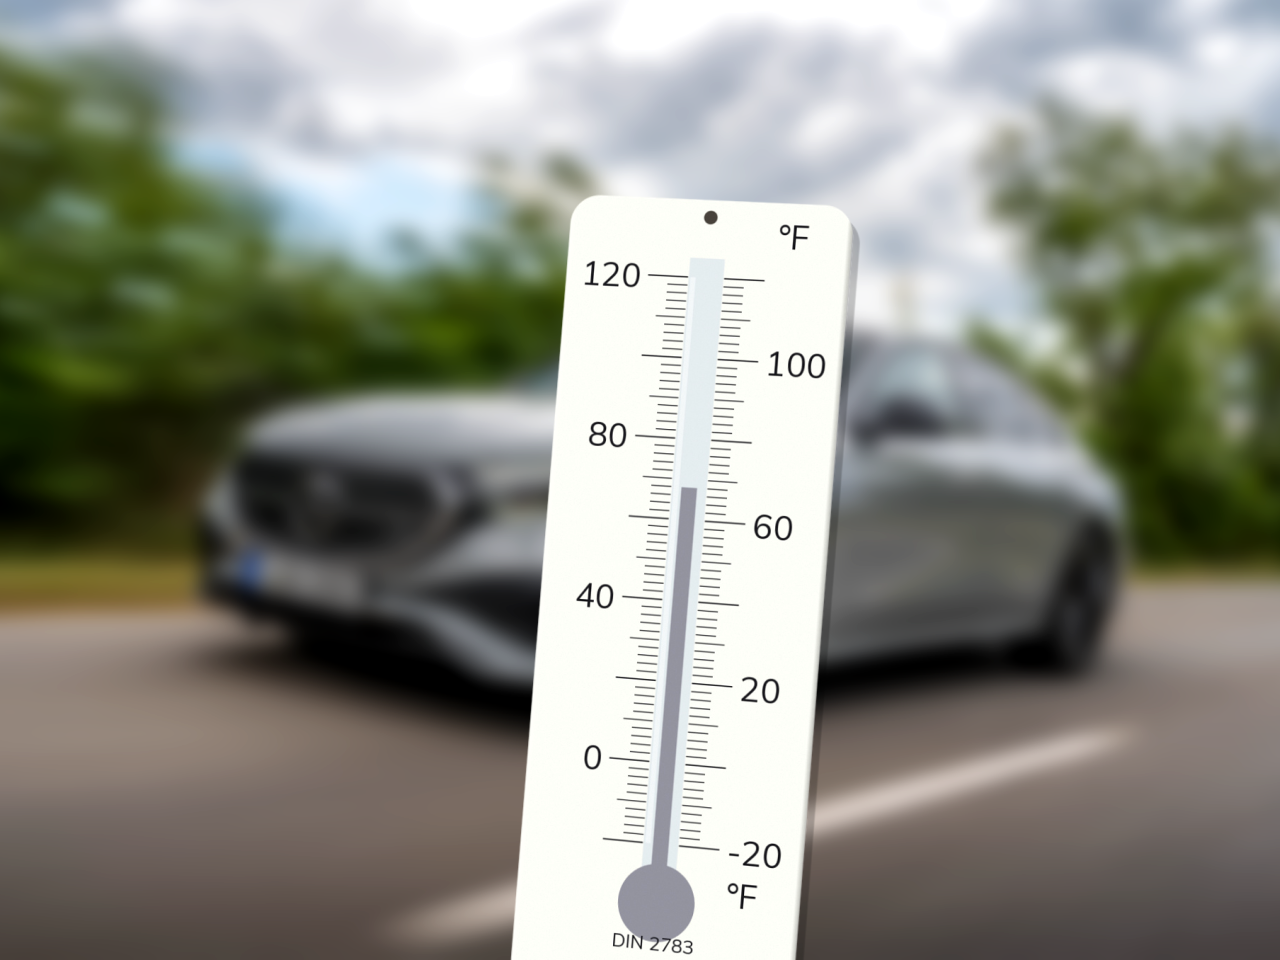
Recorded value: 68; °F
